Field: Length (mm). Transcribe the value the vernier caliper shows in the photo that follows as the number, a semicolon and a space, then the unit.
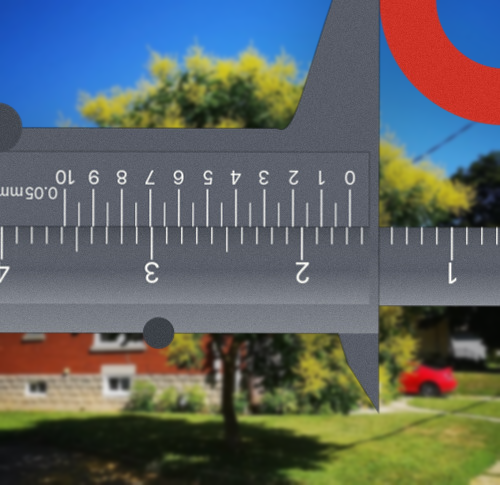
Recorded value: 16.8; mm
